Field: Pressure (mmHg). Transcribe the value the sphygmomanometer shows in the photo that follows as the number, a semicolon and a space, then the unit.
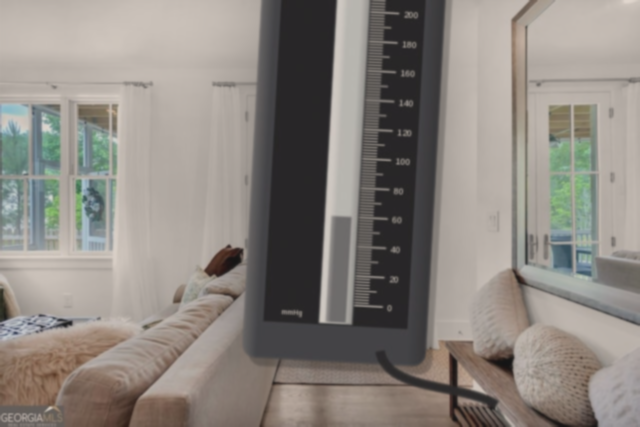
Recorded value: 60; mmHg
